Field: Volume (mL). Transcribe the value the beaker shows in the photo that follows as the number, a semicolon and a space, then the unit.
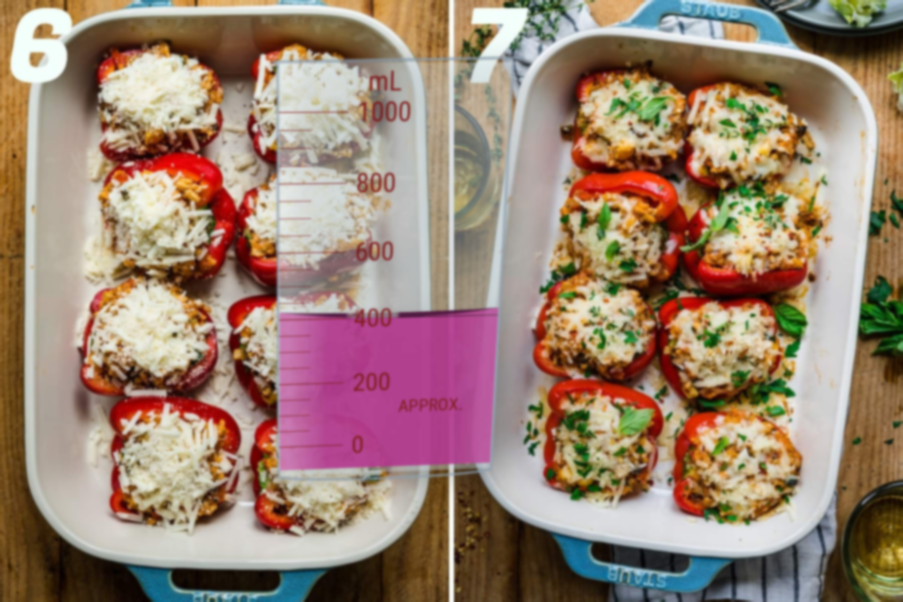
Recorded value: 400; mL
